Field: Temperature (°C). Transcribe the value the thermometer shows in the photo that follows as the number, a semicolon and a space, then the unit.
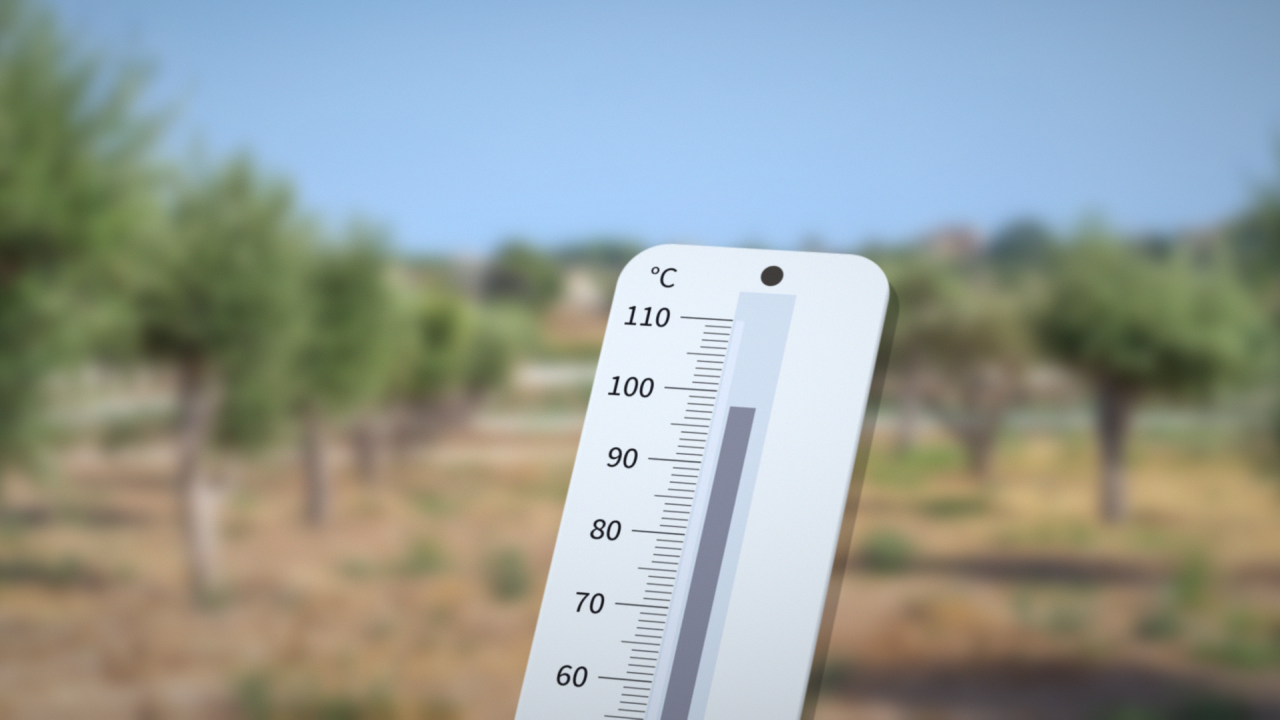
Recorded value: 98; °C
